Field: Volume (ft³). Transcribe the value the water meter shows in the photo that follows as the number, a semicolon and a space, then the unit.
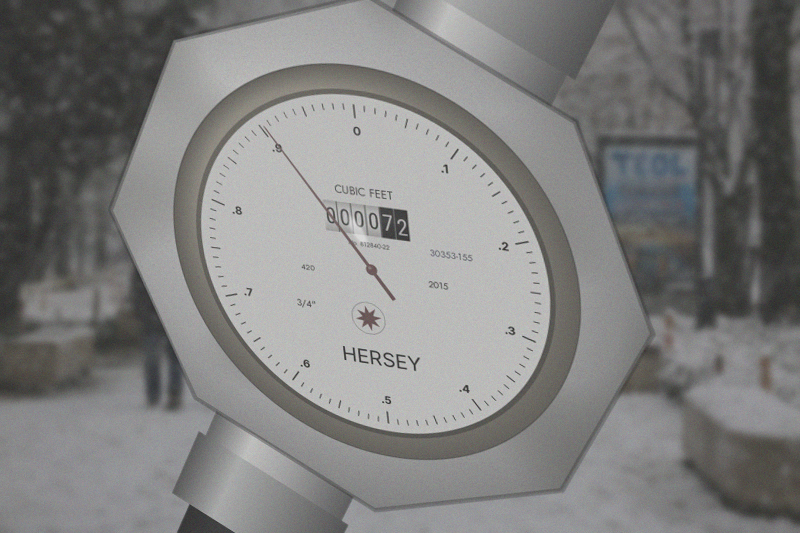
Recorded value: 71.90; ft³
